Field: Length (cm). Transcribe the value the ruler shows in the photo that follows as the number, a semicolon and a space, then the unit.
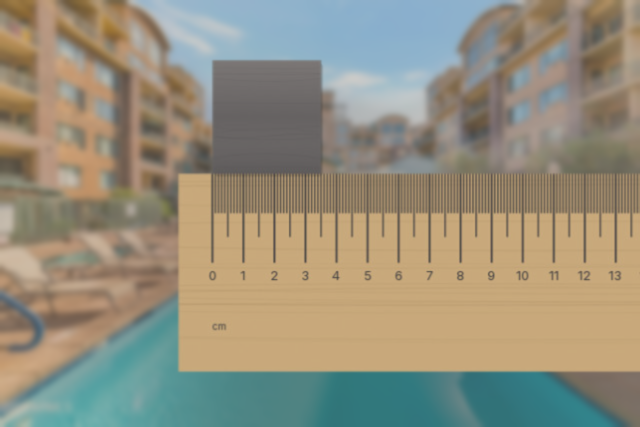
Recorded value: 3.5; cm
